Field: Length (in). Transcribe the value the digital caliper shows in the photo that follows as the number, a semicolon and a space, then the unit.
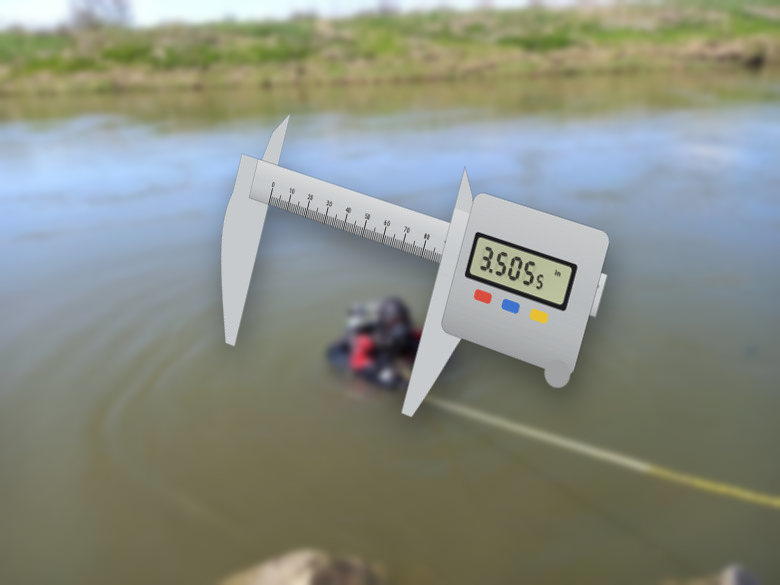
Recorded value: 3.5055; in
